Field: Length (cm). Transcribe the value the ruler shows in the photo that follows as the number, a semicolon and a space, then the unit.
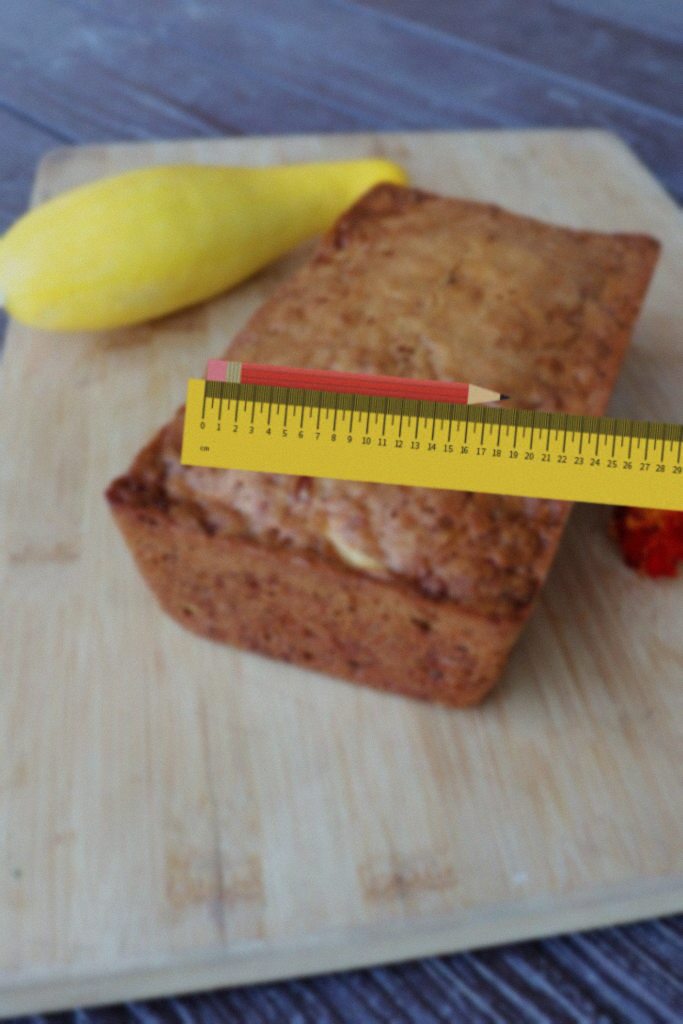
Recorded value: 18.5; cm
